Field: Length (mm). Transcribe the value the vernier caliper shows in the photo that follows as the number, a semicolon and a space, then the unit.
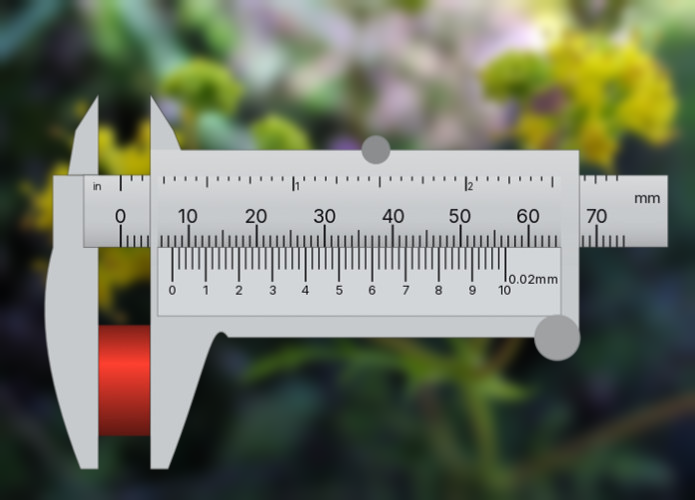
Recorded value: 7.6; mm
